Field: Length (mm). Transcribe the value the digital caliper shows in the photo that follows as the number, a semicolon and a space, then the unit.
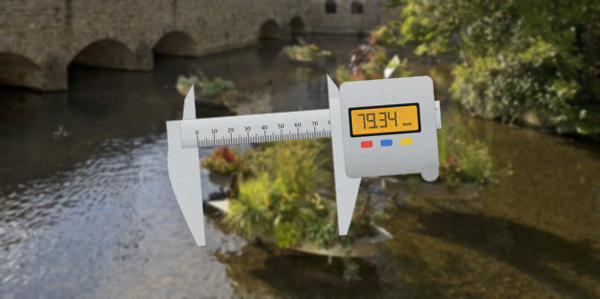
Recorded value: 79.34; mm
